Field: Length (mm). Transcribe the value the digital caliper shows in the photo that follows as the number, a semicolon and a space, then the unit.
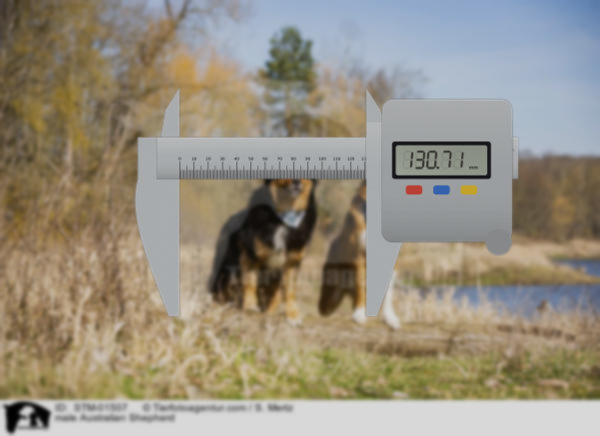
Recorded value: 130.71; mm
